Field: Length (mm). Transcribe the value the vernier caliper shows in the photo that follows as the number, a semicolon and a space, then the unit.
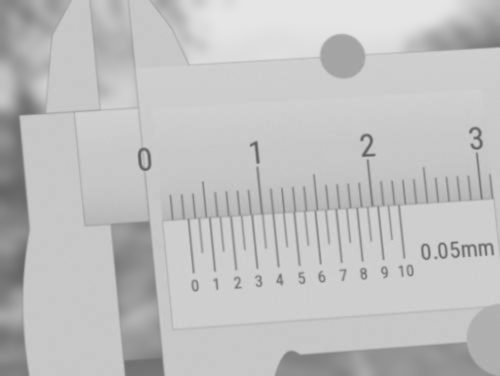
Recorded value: 3.4; mm
